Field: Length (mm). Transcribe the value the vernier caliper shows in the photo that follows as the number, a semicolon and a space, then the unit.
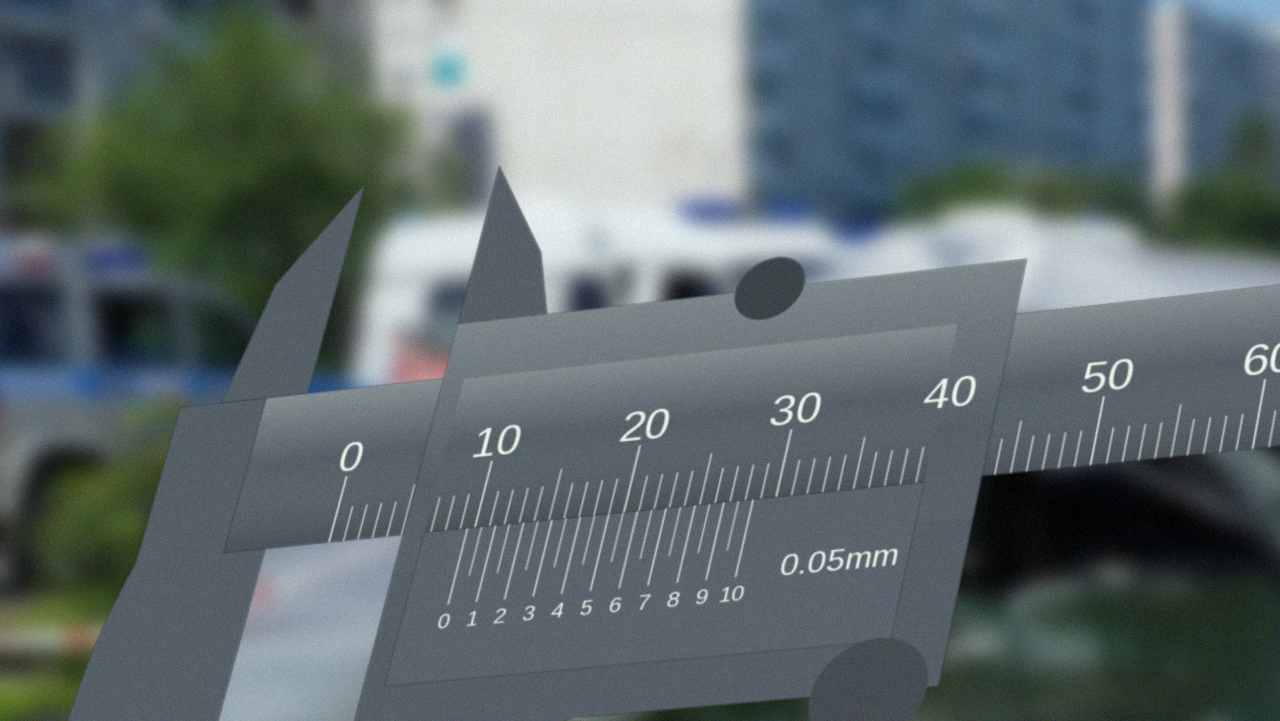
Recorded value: 9.5; mm
